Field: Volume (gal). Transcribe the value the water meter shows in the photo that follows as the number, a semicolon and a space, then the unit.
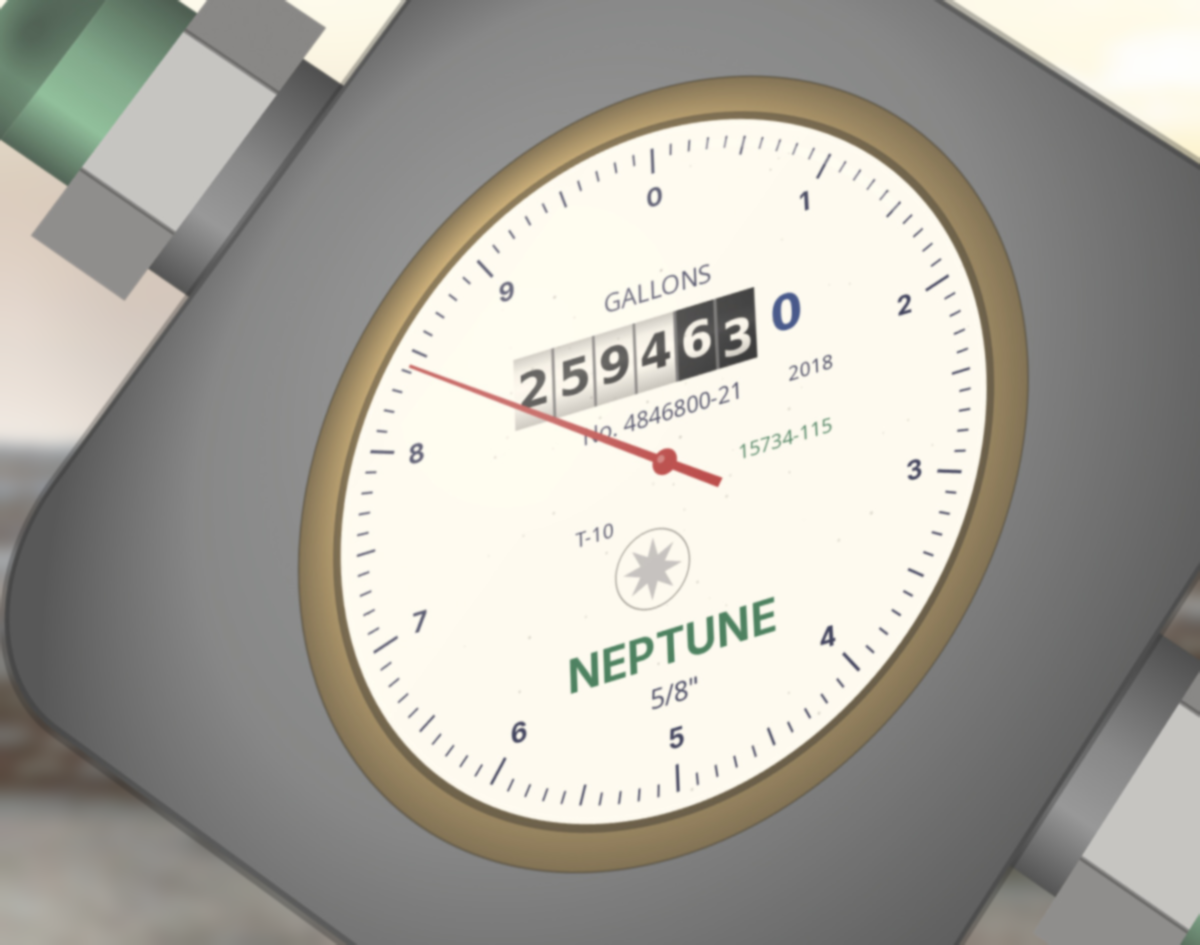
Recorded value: 2594628.4; gal
